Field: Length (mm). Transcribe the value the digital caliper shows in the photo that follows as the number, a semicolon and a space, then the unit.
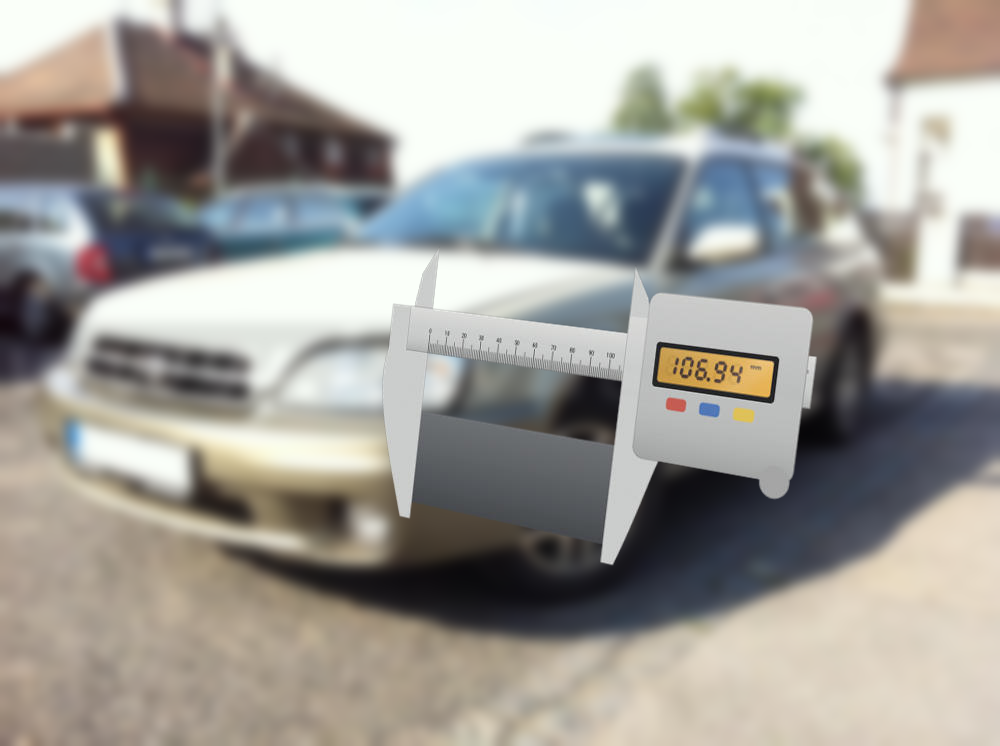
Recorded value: 106.94; mm
